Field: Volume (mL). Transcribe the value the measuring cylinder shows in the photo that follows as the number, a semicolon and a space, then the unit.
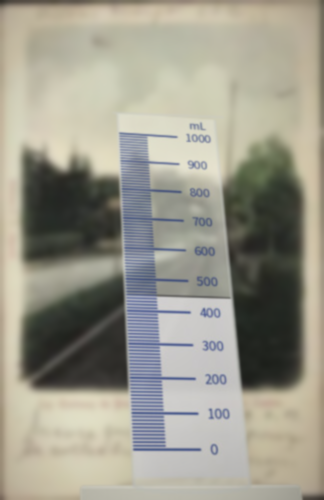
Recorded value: 450; mL
